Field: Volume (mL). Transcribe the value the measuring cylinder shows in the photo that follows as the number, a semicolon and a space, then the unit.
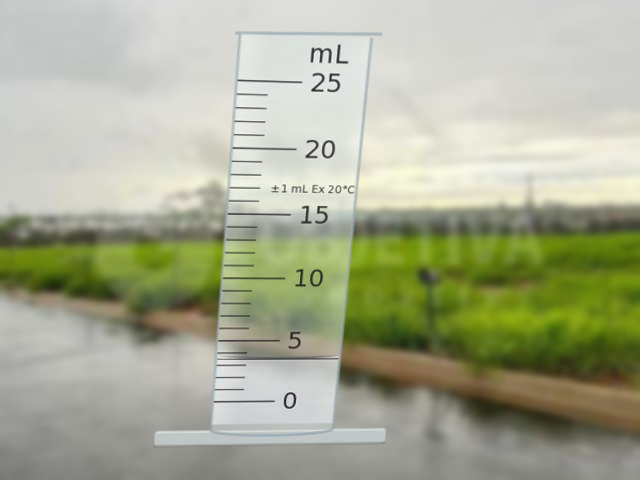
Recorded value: 3.5; mL
